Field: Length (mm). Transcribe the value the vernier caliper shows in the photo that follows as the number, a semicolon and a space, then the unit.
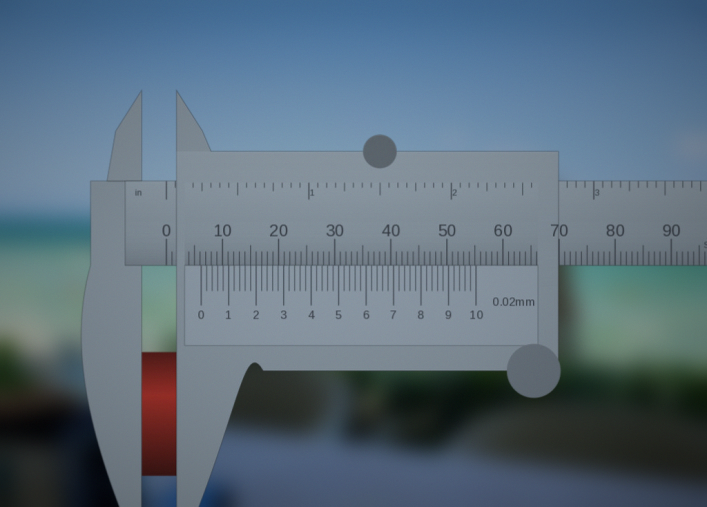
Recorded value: 6.2; mm
